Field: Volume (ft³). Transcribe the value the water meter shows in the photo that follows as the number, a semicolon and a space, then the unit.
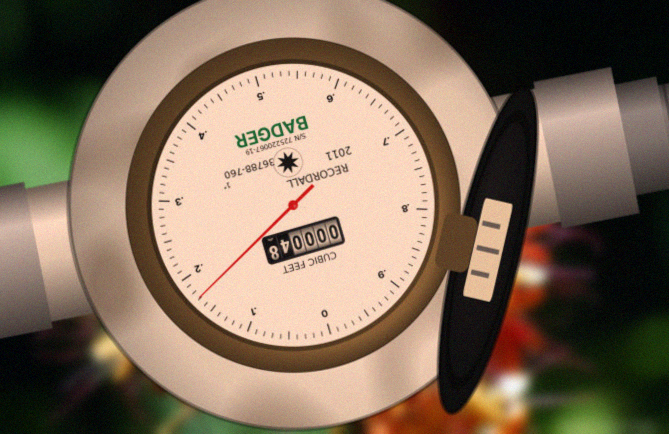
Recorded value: 48.17; ft³
